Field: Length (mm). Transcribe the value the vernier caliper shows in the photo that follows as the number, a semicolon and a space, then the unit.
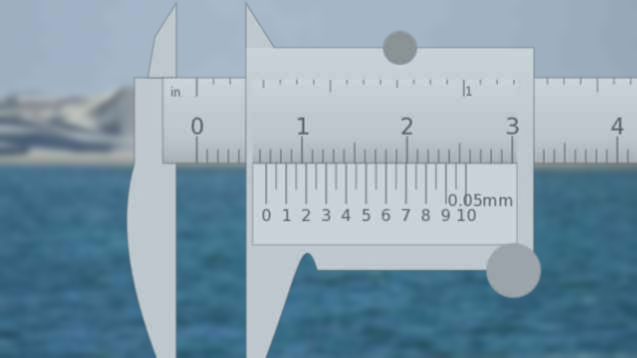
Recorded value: 6.6; mm
